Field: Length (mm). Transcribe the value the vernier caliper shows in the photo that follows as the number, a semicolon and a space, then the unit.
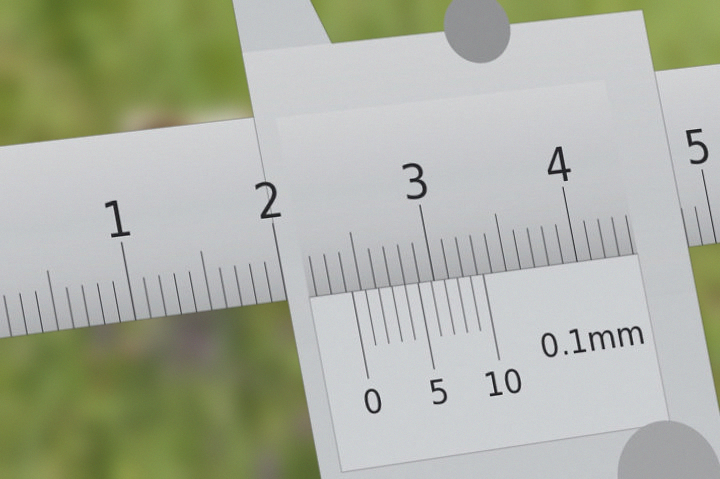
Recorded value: 24.4; mm
